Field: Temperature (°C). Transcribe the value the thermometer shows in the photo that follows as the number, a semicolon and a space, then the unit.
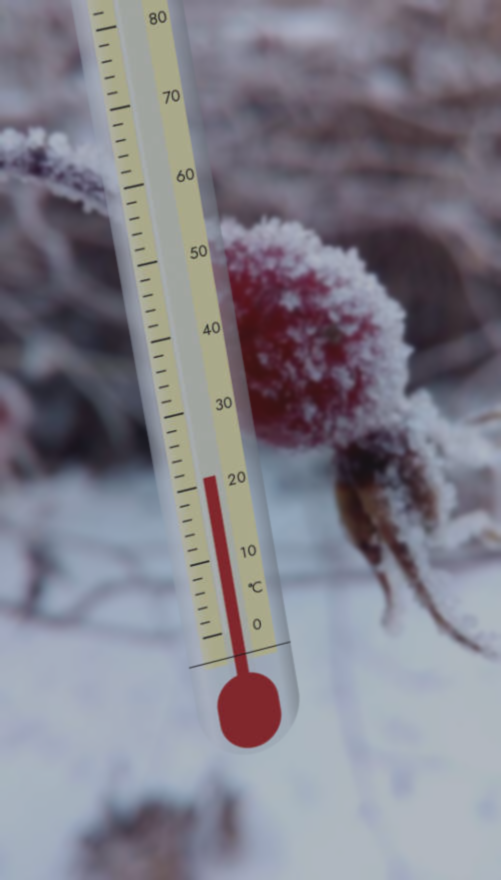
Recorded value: 21; °C
